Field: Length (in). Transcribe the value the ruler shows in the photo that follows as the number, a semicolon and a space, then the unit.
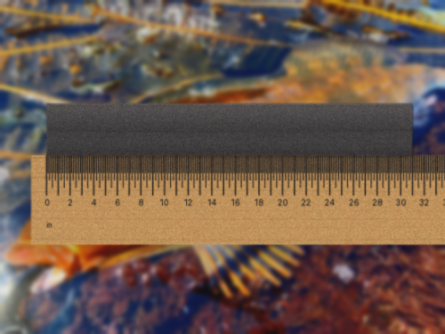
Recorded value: 31; in
